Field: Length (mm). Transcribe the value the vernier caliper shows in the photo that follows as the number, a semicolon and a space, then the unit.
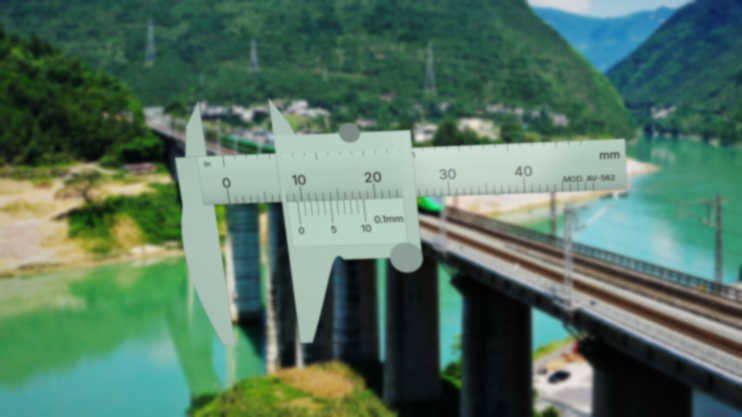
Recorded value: 9.4; mm
